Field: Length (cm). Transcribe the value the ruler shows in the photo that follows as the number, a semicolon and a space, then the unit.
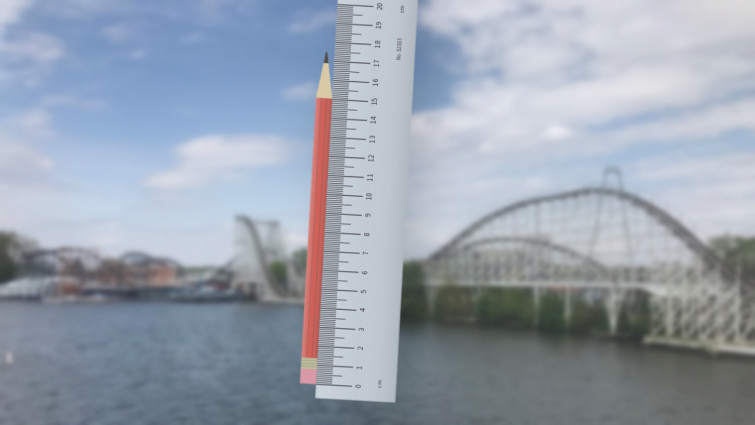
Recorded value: 17.5; cm
